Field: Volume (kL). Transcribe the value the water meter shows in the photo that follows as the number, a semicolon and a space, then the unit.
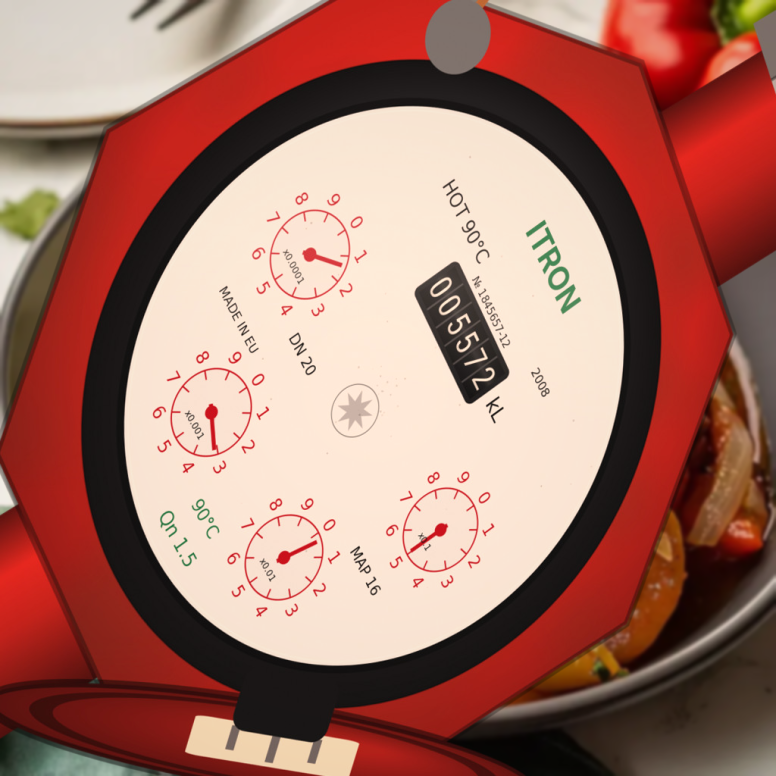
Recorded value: 5572.5031; kL
